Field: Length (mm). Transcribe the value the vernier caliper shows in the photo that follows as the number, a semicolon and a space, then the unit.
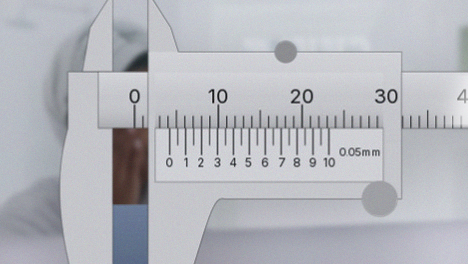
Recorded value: 4.2; mm
